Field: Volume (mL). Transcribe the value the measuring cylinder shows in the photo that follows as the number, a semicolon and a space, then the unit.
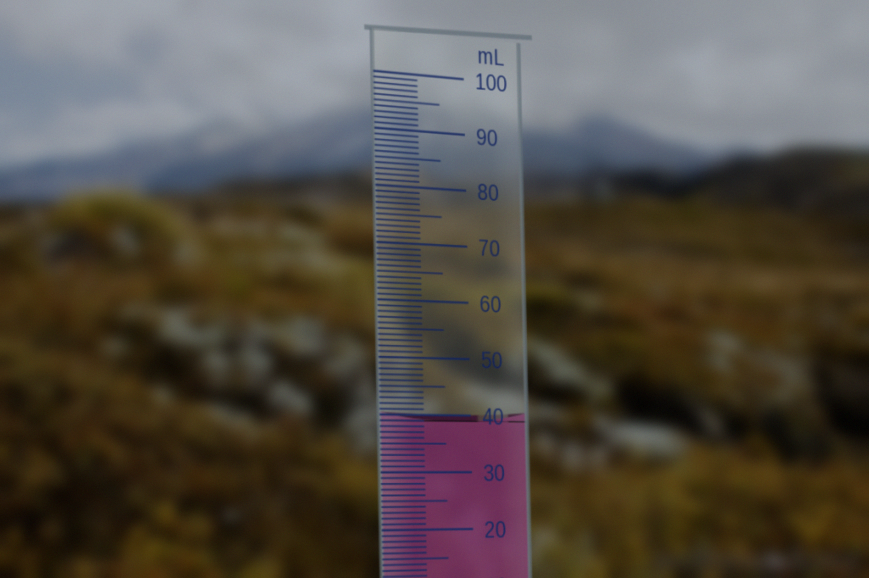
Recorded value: 39; mL
